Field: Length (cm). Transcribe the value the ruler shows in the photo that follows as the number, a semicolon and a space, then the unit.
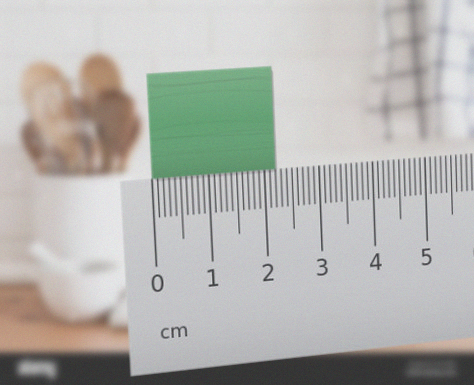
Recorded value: 2.2; cm
